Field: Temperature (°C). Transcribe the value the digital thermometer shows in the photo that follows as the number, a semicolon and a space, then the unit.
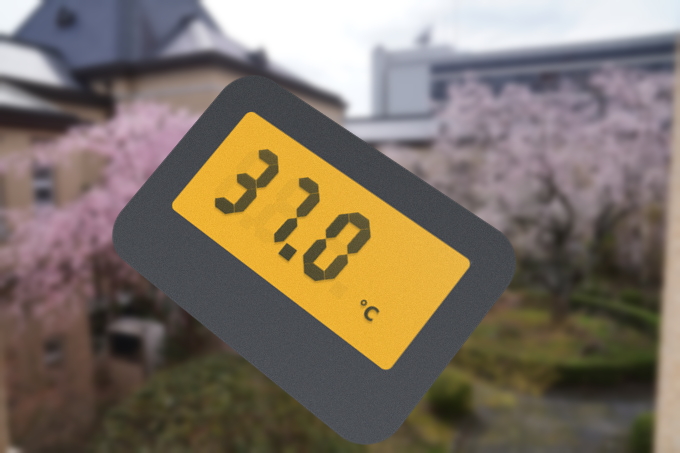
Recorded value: 37.0; °C
